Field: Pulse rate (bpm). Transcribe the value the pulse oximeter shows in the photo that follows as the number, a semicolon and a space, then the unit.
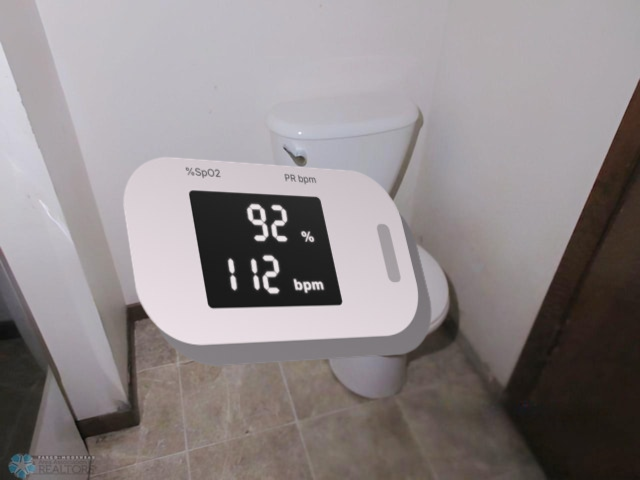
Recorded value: 112; bpm
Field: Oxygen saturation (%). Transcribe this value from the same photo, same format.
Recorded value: 92; %
